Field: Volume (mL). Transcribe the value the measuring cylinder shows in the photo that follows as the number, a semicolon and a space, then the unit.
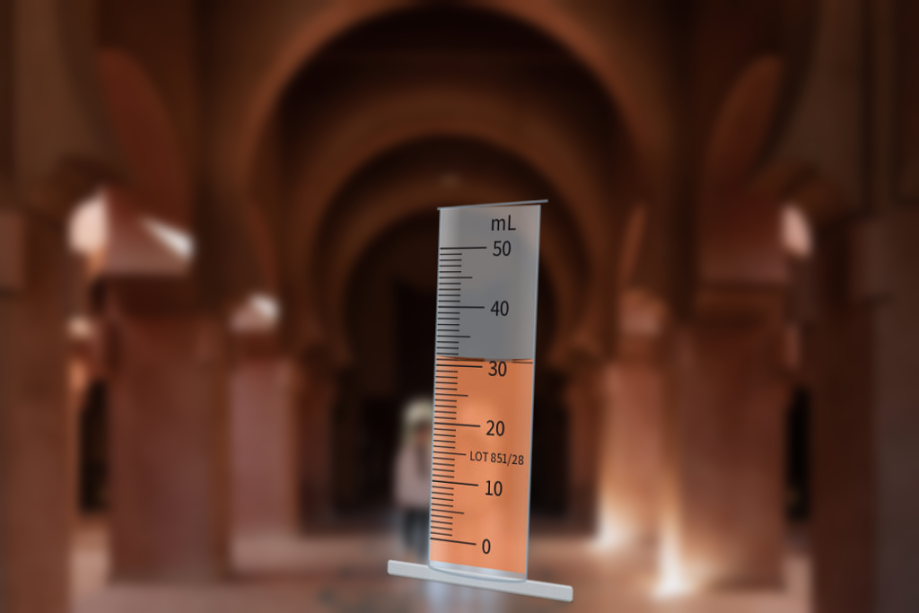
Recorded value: 31; mL
